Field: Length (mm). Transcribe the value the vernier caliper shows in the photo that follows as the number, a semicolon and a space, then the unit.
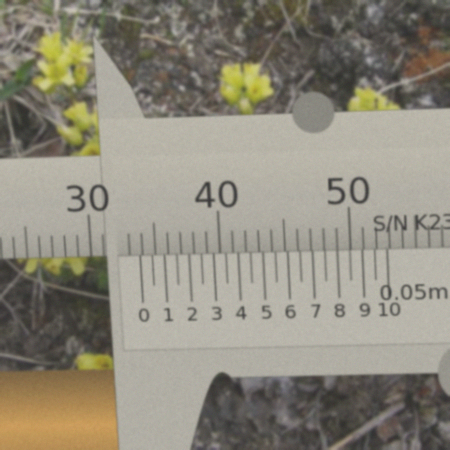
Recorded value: 33.8; mm
